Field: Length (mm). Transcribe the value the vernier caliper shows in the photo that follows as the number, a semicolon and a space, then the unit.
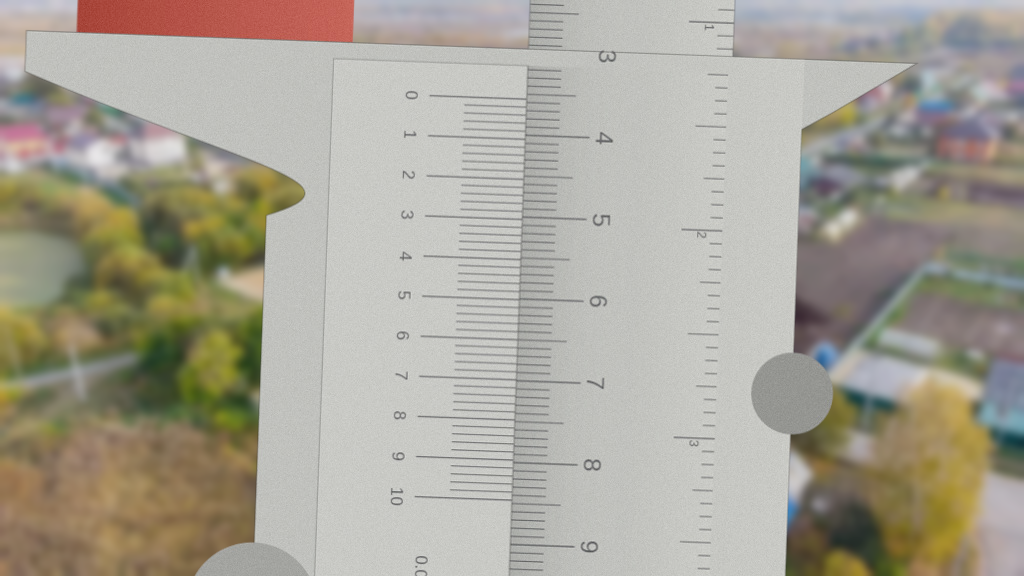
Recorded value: 35.6; mm
